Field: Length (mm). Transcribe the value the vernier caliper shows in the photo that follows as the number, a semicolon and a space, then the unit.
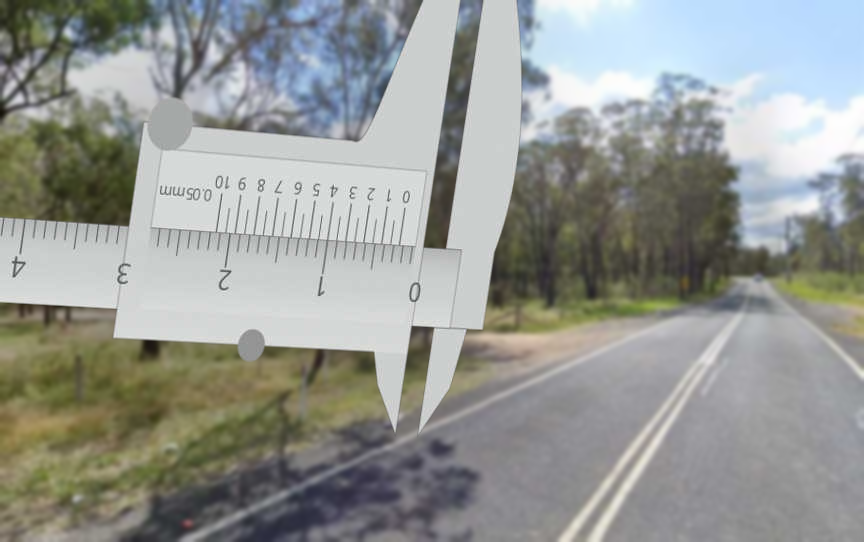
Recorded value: 2.4; mm
